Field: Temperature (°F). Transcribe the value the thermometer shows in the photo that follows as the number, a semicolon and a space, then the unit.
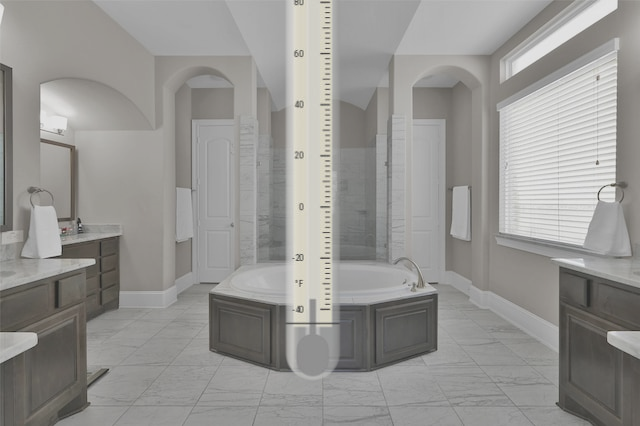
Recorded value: -36; °F
